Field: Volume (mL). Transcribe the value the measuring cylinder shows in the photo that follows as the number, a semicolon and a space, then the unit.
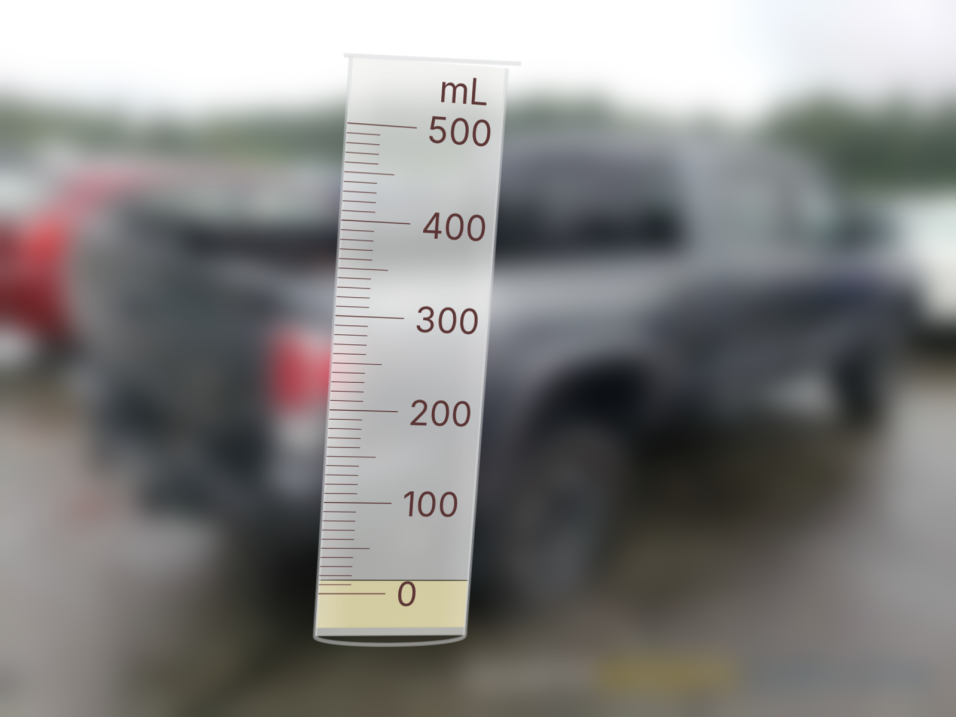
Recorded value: 15; mL
